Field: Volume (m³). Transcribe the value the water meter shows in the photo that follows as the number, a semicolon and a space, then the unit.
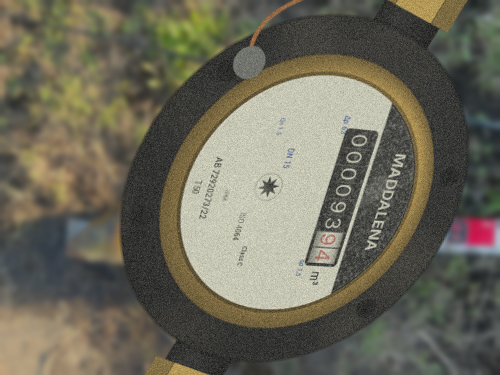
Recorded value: 93.94; m³
